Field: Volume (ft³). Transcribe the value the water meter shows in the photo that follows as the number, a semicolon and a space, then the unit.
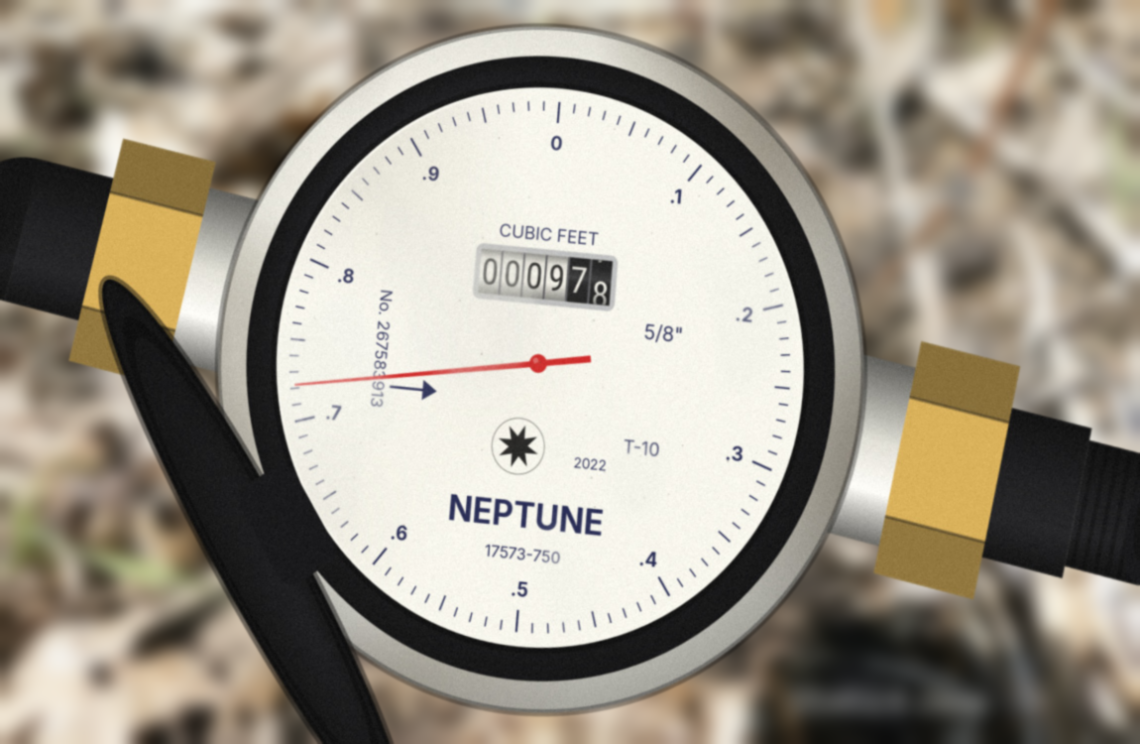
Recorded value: 977.72; ft³
